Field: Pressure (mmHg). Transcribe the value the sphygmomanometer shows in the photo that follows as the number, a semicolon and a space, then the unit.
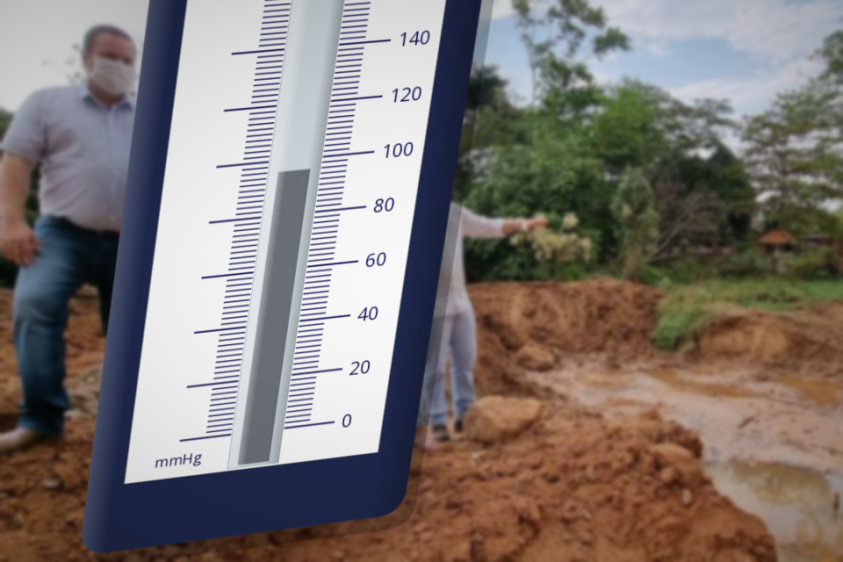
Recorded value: 96; mmHg
